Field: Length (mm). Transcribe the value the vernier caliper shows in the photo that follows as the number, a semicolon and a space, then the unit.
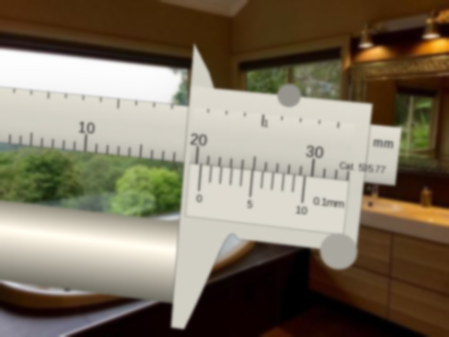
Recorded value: 20.4; mm
